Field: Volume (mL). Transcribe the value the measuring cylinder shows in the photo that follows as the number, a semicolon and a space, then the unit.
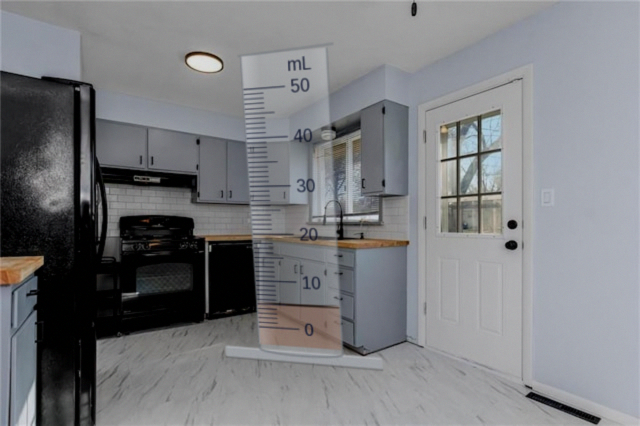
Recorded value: 5; mL
